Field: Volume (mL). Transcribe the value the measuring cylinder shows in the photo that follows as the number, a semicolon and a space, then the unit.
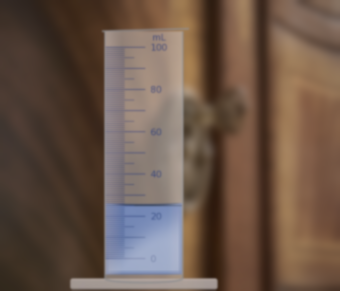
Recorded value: 25; mL
